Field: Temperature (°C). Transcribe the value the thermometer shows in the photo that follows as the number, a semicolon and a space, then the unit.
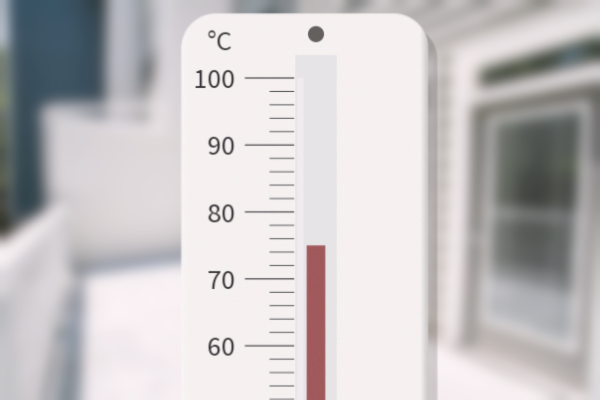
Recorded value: 75; °C
